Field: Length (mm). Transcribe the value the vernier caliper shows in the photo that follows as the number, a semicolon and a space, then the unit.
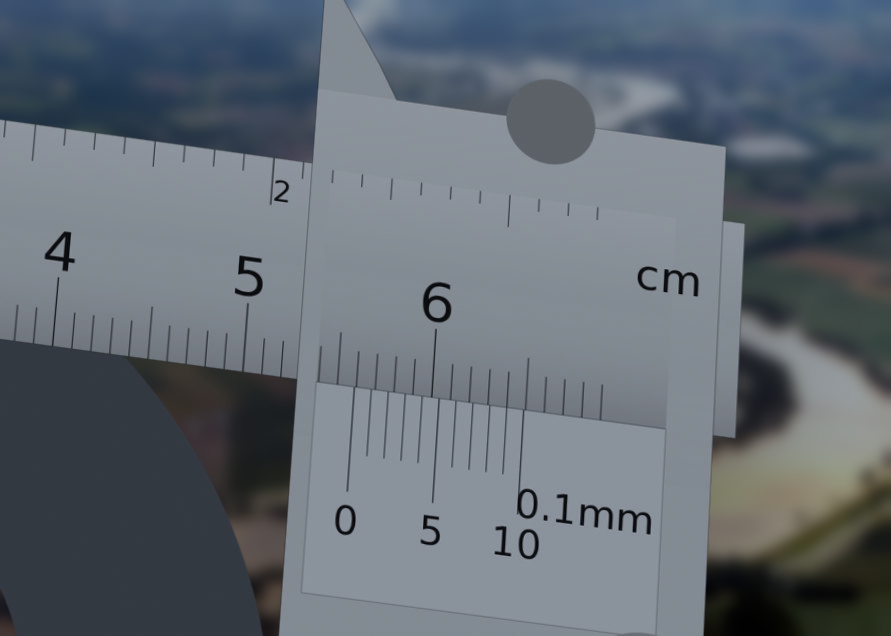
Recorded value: 55.9; mm
